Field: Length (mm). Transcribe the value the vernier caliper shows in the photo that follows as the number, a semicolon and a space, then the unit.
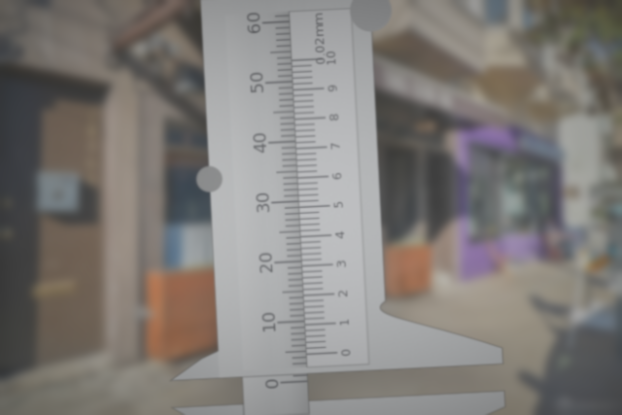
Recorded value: 4.5; mm
